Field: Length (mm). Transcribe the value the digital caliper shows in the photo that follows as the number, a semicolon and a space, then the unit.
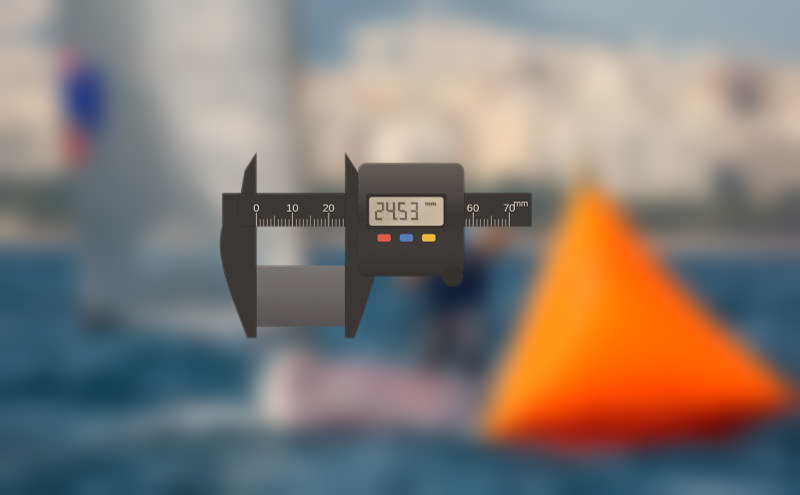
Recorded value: 24.53; mm
